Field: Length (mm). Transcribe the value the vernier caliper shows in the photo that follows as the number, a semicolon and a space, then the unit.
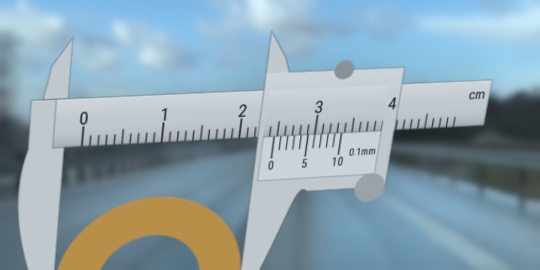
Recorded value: 24.6; mm
